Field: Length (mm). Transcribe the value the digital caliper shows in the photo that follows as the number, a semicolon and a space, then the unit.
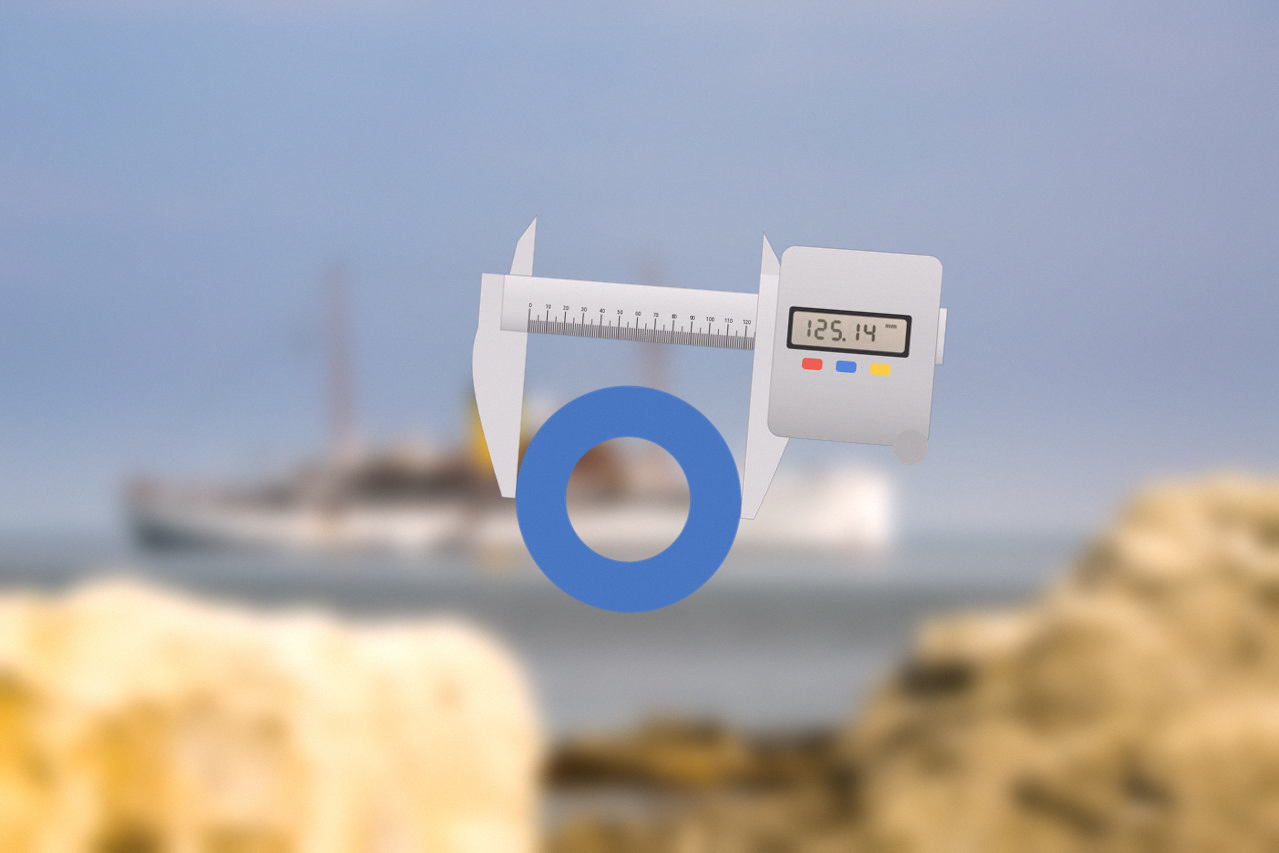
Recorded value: 125.14; mm
